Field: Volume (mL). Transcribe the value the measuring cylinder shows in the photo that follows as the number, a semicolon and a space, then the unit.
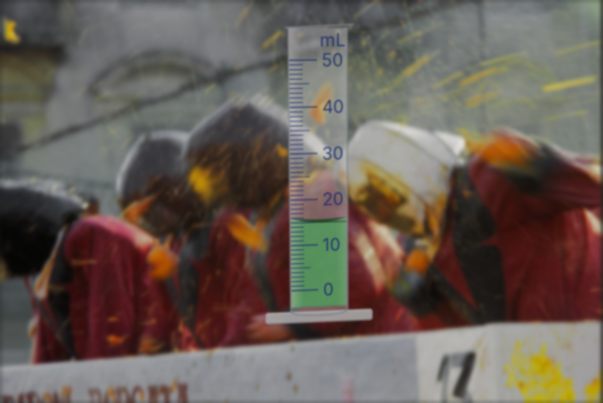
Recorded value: 15; mL
